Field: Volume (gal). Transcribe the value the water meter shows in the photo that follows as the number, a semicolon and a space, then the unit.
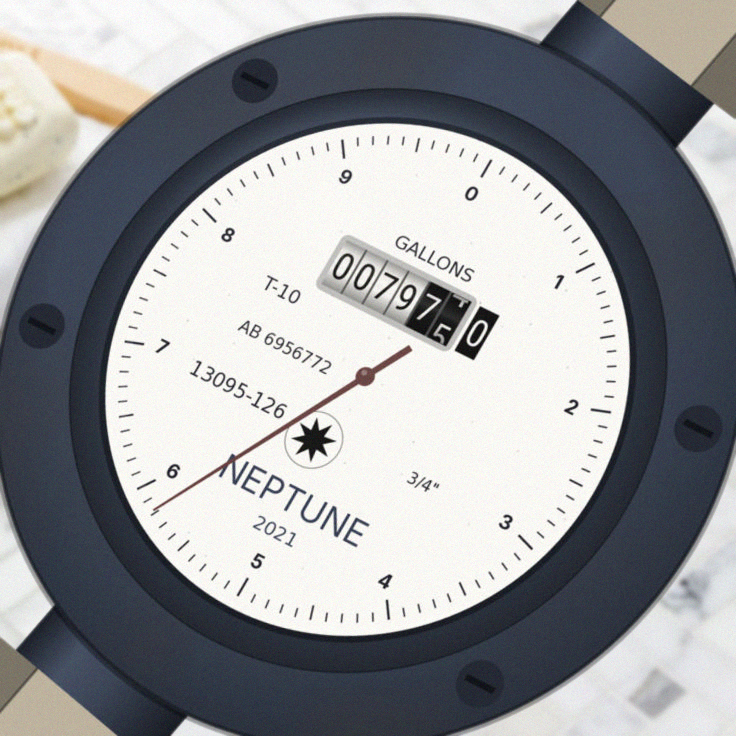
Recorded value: 79745.8; gal
